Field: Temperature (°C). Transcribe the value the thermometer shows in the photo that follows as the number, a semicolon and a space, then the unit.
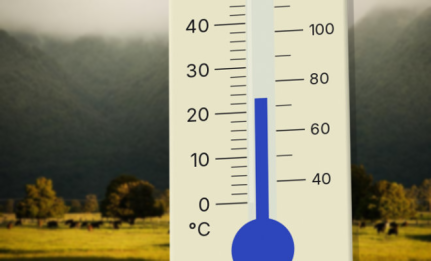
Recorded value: 23; °C
